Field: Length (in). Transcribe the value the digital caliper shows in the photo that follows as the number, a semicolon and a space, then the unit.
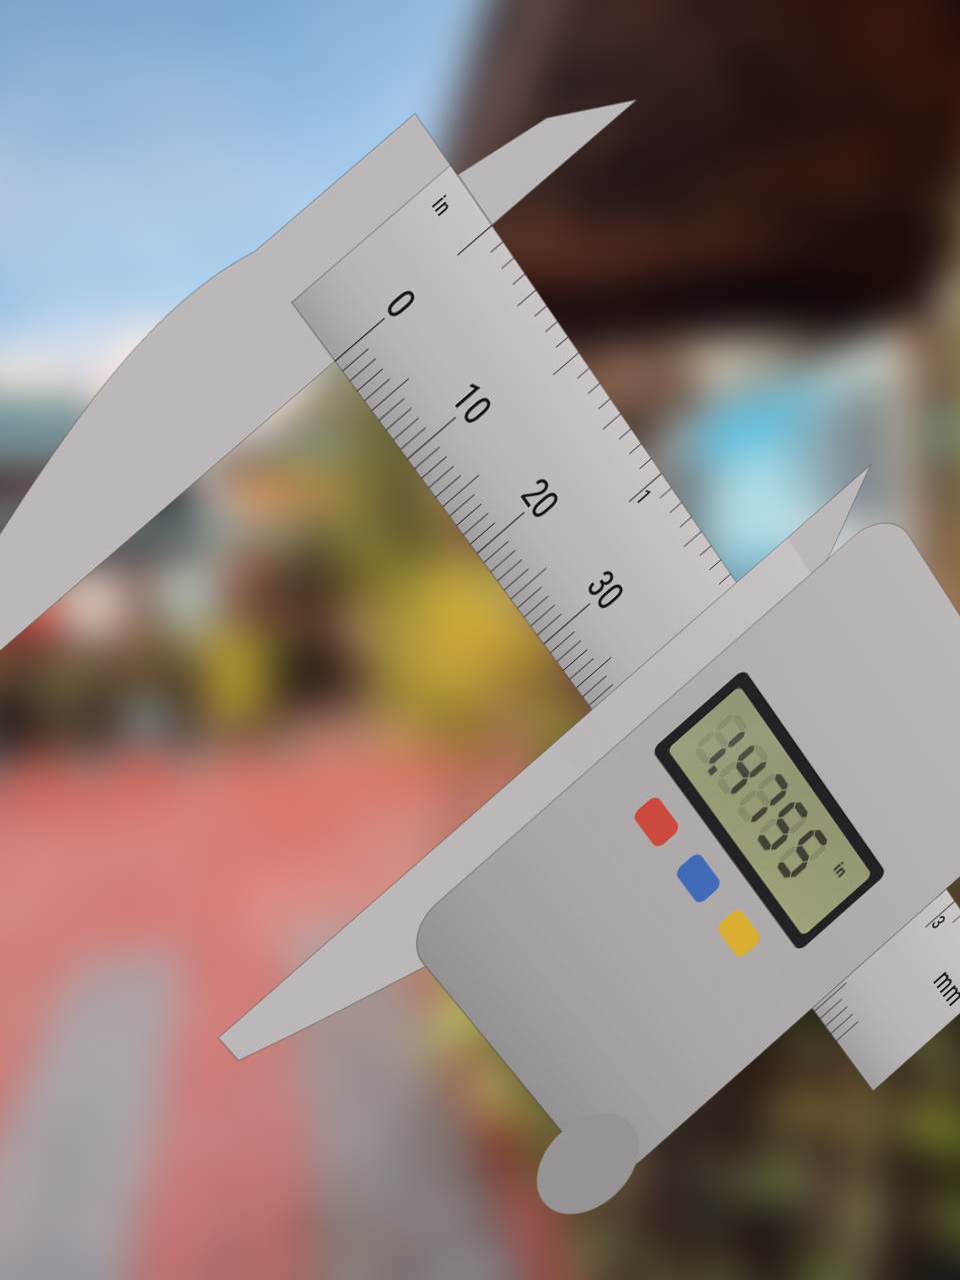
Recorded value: 1.4755; in
